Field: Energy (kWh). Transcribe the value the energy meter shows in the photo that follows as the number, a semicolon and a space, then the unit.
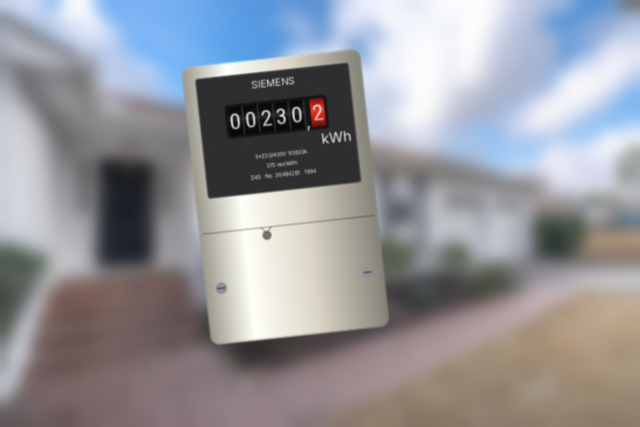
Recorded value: 230.2; kWh
